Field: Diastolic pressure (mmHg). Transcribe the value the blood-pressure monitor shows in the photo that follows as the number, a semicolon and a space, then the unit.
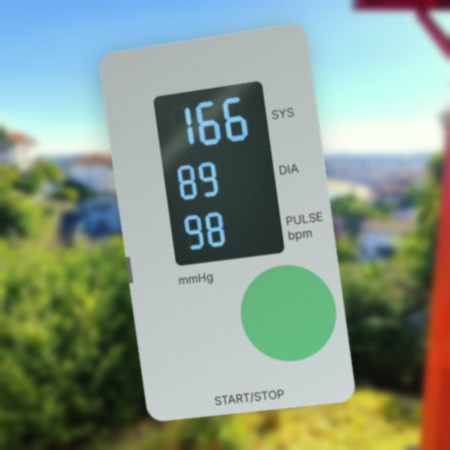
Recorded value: 89; mmHg
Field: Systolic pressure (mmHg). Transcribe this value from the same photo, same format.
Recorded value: 166; mmHg
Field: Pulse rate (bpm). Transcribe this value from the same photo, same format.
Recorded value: 98; bpm
